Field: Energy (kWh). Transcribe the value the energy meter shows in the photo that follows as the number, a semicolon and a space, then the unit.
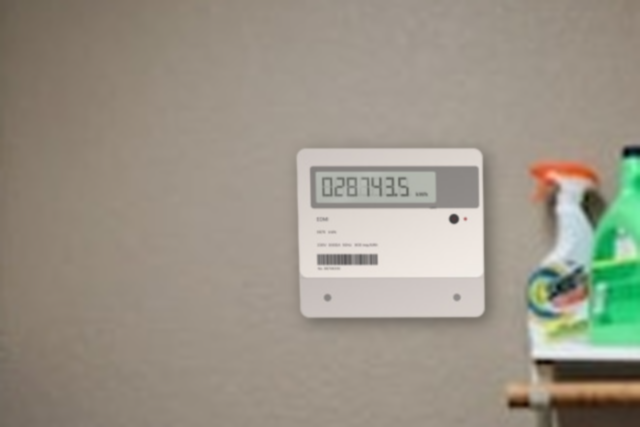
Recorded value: 28743.5; kWh
